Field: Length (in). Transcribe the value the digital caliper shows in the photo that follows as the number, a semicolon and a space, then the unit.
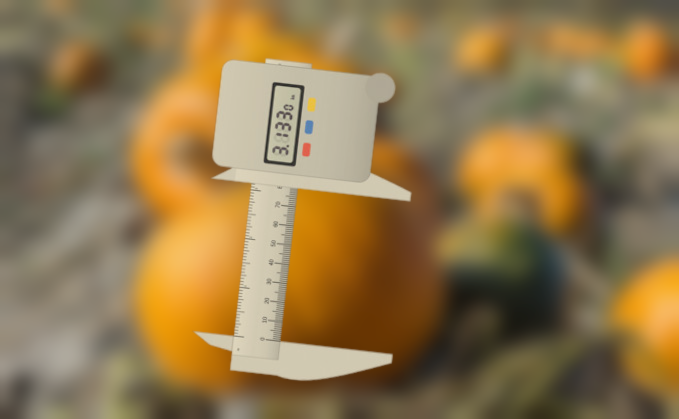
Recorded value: 3.1330; in
